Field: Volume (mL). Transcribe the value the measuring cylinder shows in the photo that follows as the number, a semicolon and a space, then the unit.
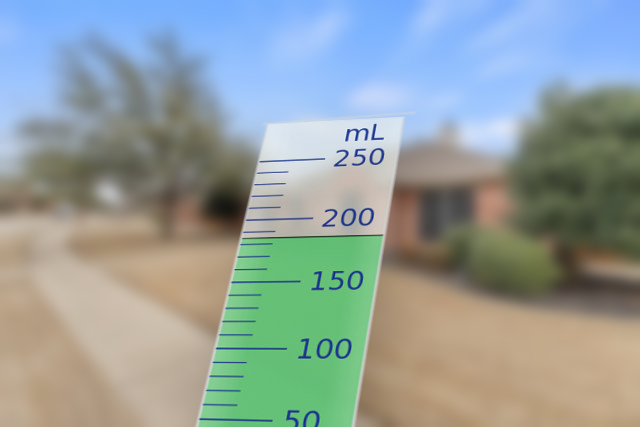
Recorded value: 185; mL
